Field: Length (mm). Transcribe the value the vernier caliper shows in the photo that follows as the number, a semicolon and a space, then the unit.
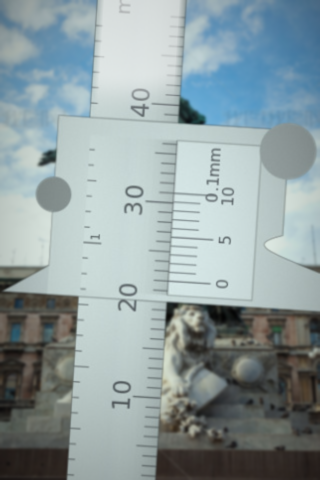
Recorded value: 22.0; mm
